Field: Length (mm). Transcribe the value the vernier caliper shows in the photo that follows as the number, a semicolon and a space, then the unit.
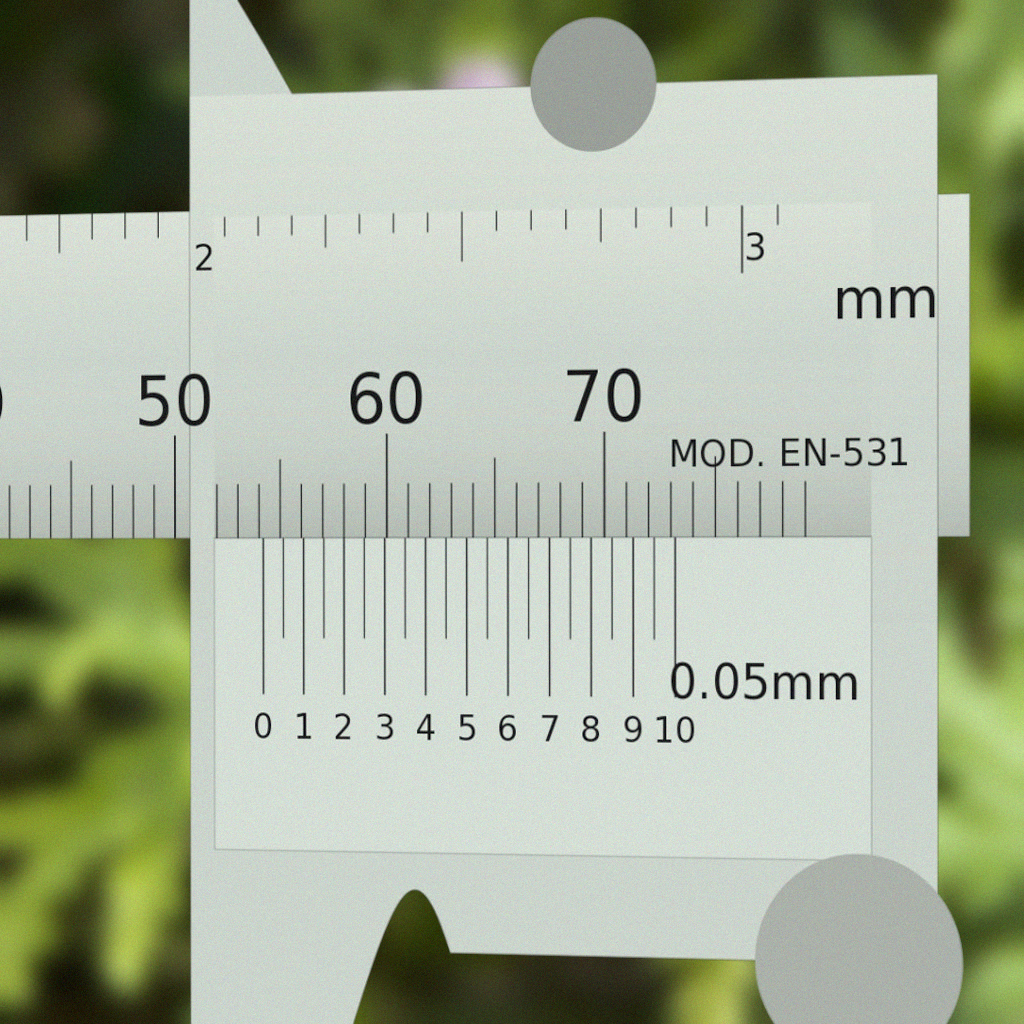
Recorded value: 54.2; mm
